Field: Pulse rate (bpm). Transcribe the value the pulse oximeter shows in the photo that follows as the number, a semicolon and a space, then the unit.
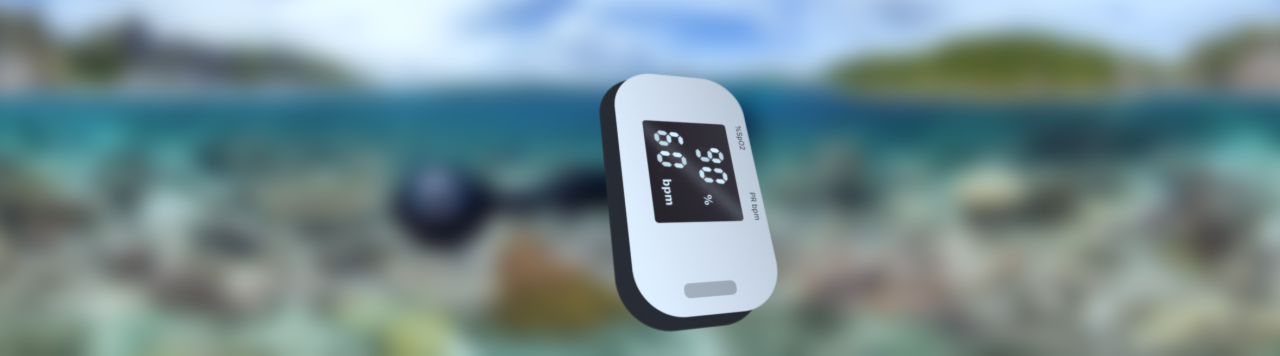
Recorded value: 60; bpm
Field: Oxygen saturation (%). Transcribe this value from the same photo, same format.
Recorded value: 90; %
